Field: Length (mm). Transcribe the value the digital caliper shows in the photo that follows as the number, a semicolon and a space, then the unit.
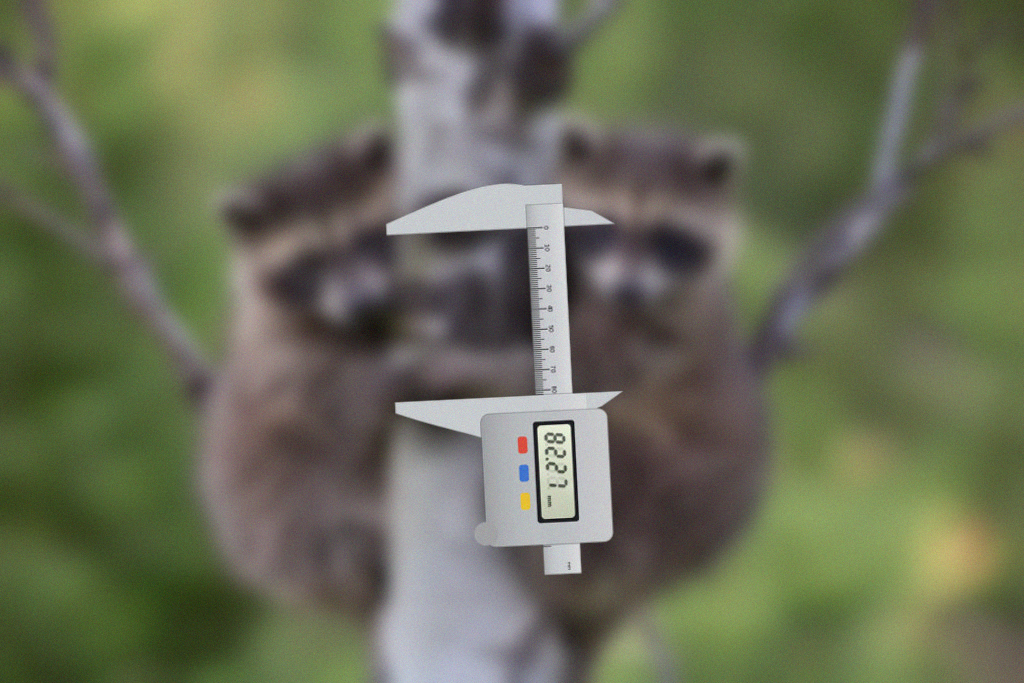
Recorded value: 82.27; mm
